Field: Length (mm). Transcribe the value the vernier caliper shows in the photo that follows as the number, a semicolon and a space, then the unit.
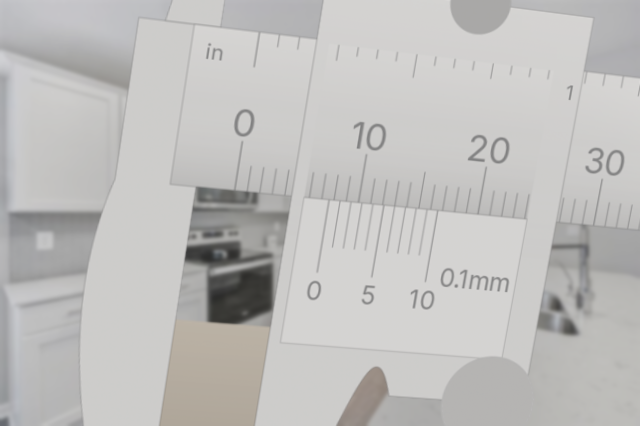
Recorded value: 7.6; mm
